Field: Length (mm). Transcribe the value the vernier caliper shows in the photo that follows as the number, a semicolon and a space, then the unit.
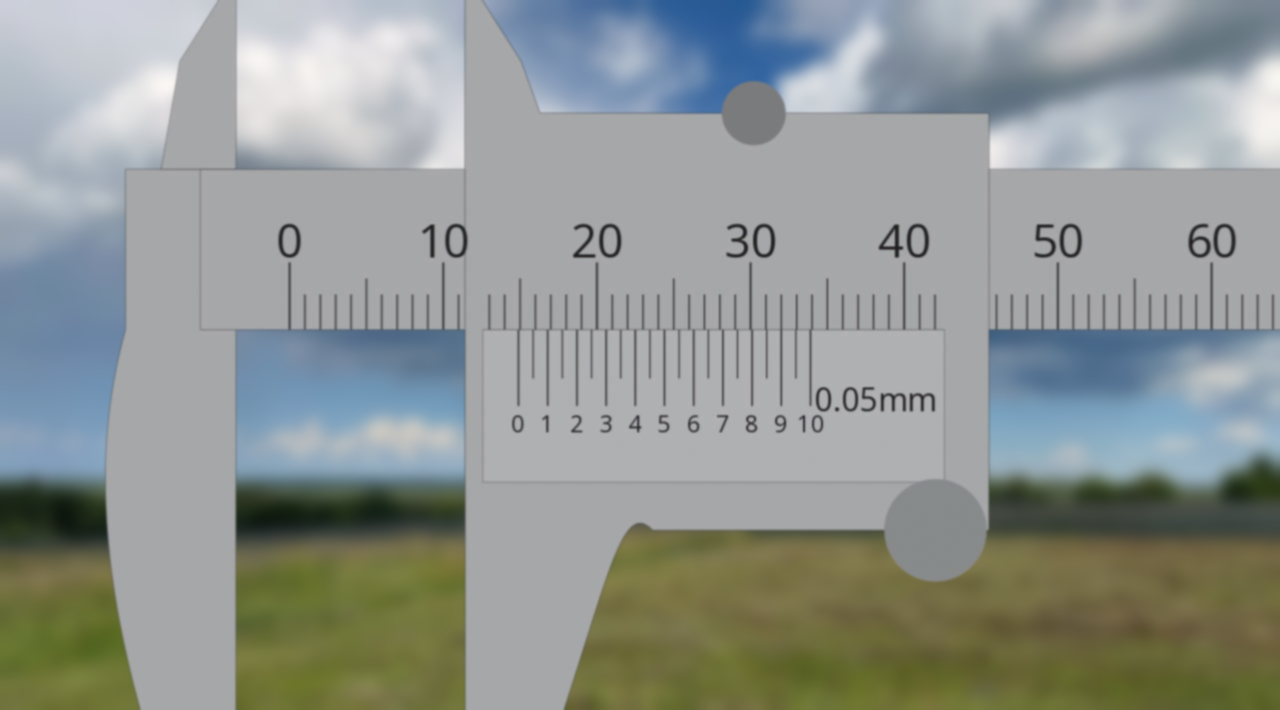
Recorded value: 14.9; mm
